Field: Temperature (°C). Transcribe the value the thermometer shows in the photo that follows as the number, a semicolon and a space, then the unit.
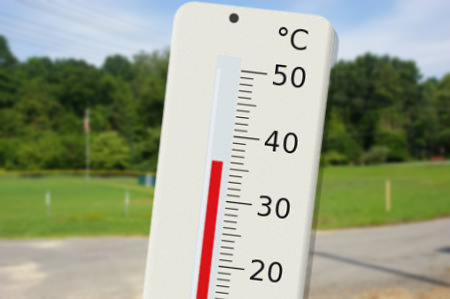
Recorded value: 36; °C
